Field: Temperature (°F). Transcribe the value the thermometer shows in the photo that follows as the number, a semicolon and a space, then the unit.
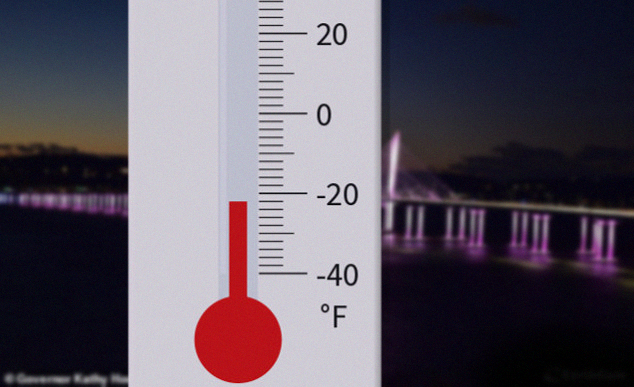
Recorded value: -22; °F
